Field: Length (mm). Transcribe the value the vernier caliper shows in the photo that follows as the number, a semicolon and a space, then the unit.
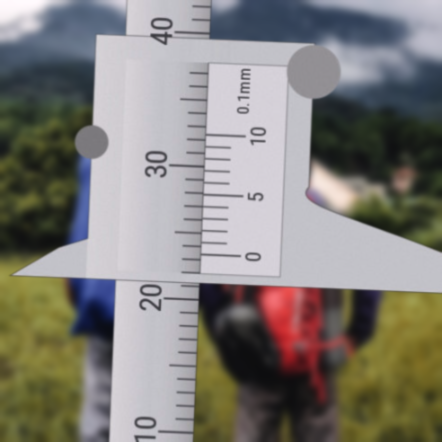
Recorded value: 23.4; mm
